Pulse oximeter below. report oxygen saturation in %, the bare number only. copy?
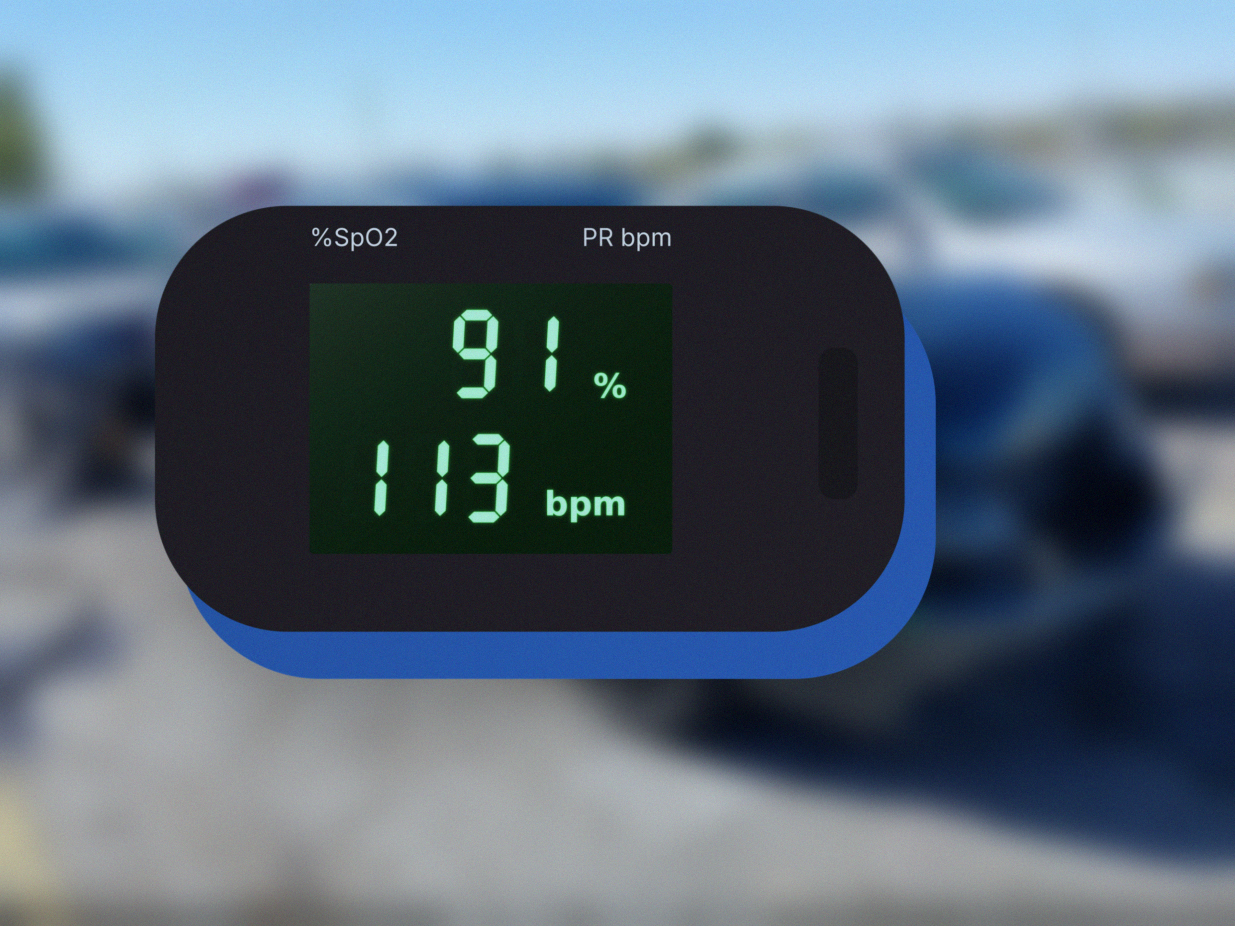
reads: 91
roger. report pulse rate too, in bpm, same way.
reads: 113
